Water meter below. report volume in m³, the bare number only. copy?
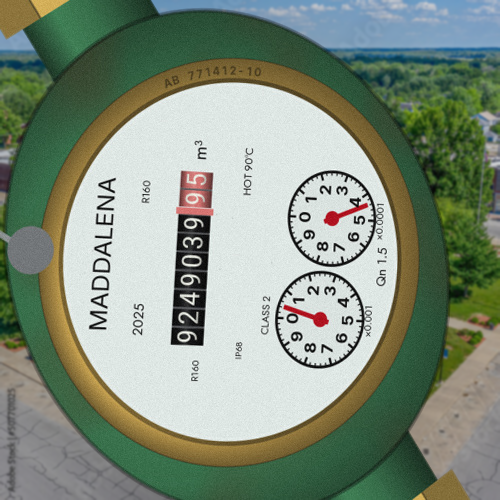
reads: 9249039.9504
